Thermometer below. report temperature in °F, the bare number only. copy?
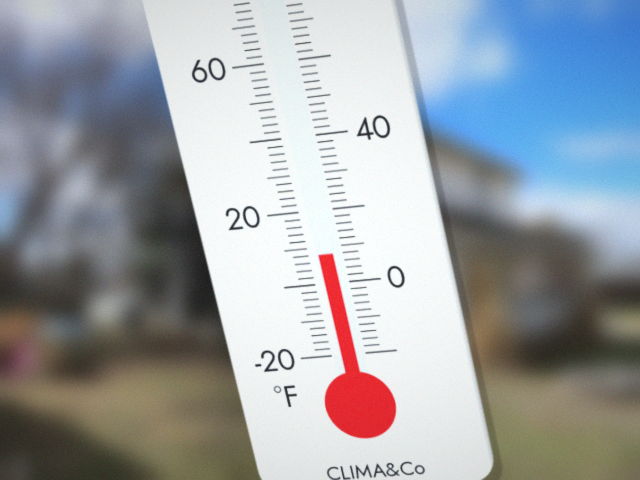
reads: 8
